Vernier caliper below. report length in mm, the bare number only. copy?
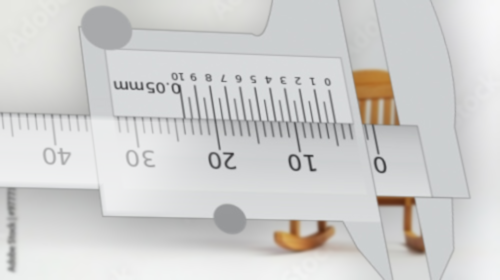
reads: 4.8
